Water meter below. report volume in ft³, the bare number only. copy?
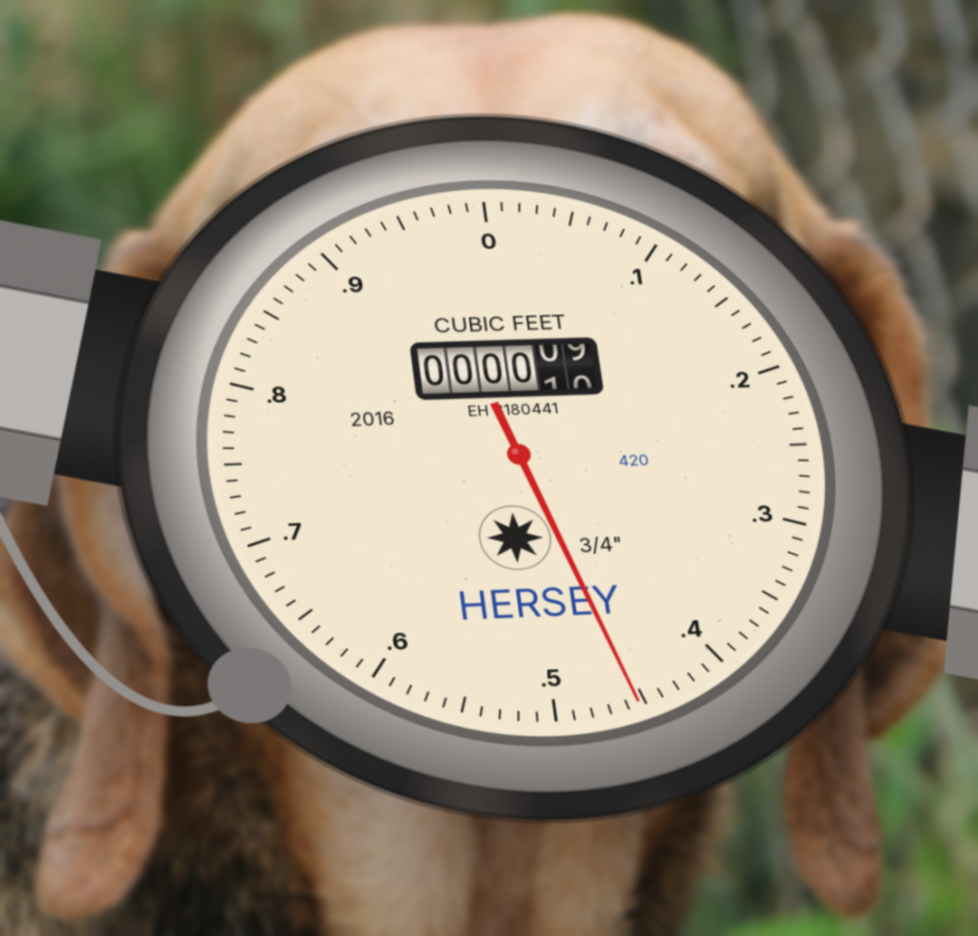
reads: 9.45
